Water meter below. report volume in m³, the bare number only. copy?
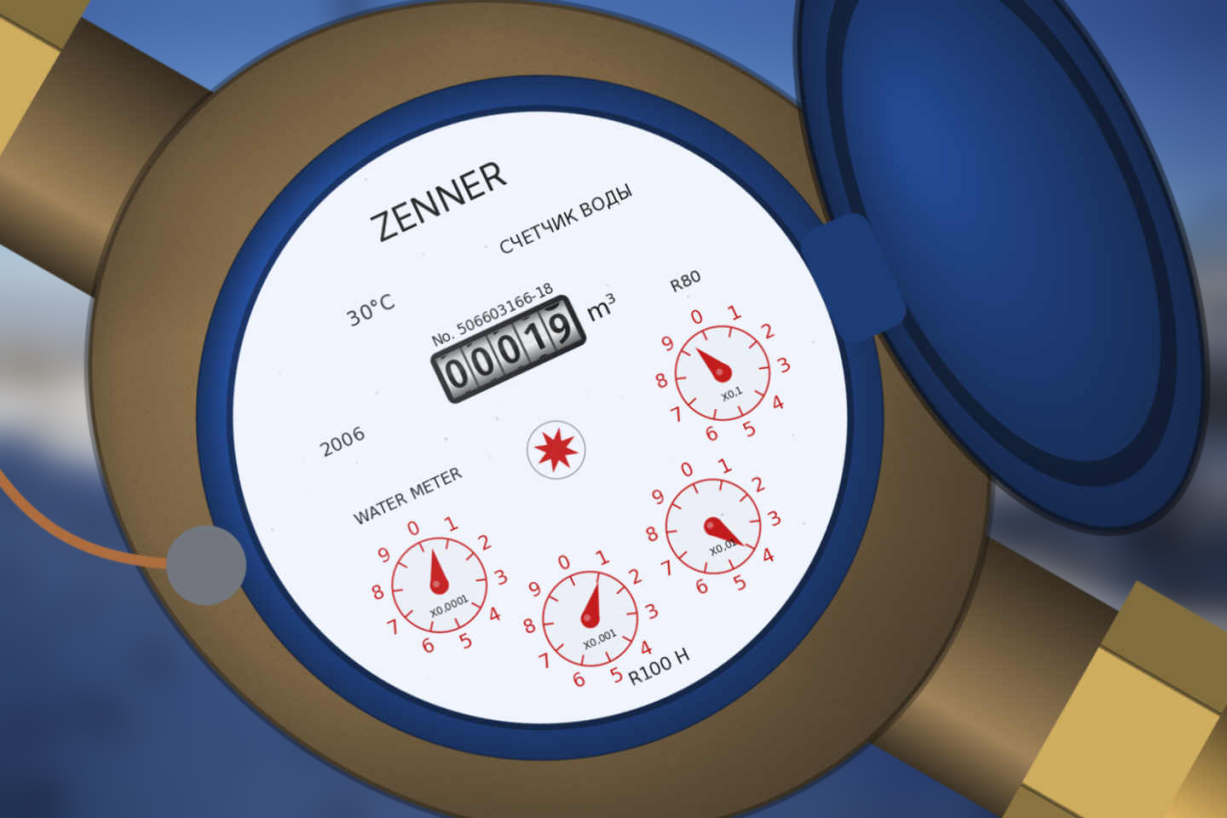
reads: 18.9410
